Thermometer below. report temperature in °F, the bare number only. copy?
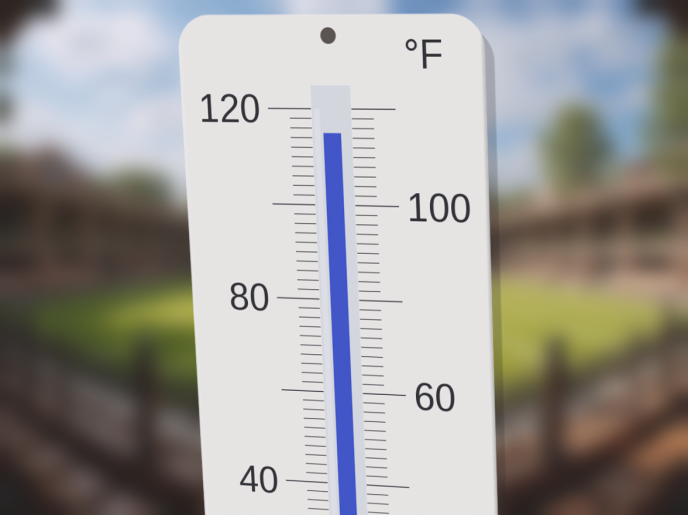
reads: 115
